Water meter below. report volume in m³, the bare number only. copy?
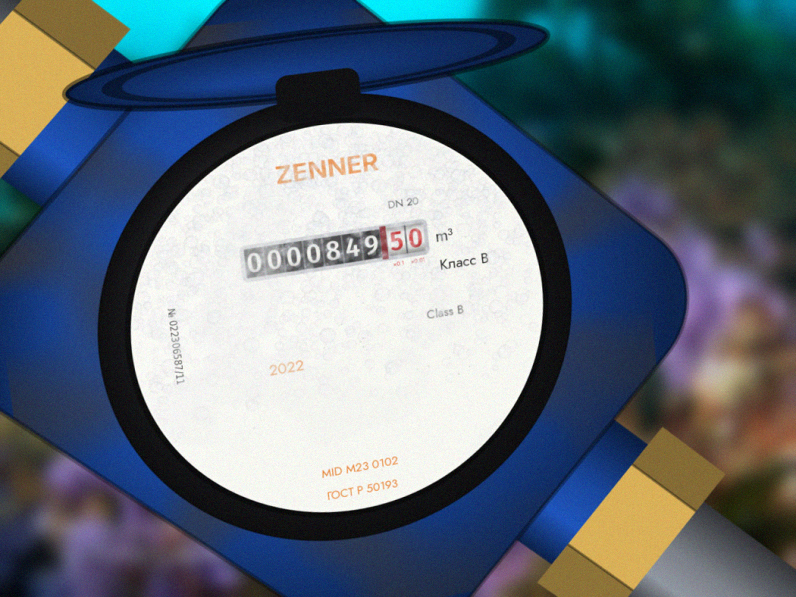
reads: 849.50
